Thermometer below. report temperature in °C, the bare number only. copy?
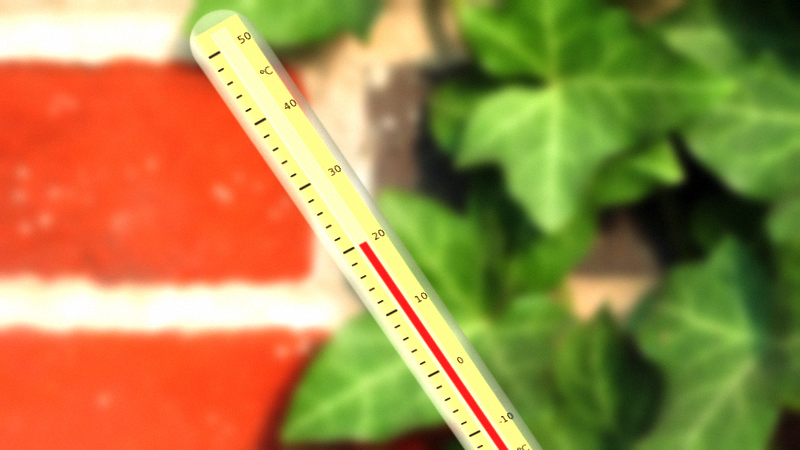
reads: 20
